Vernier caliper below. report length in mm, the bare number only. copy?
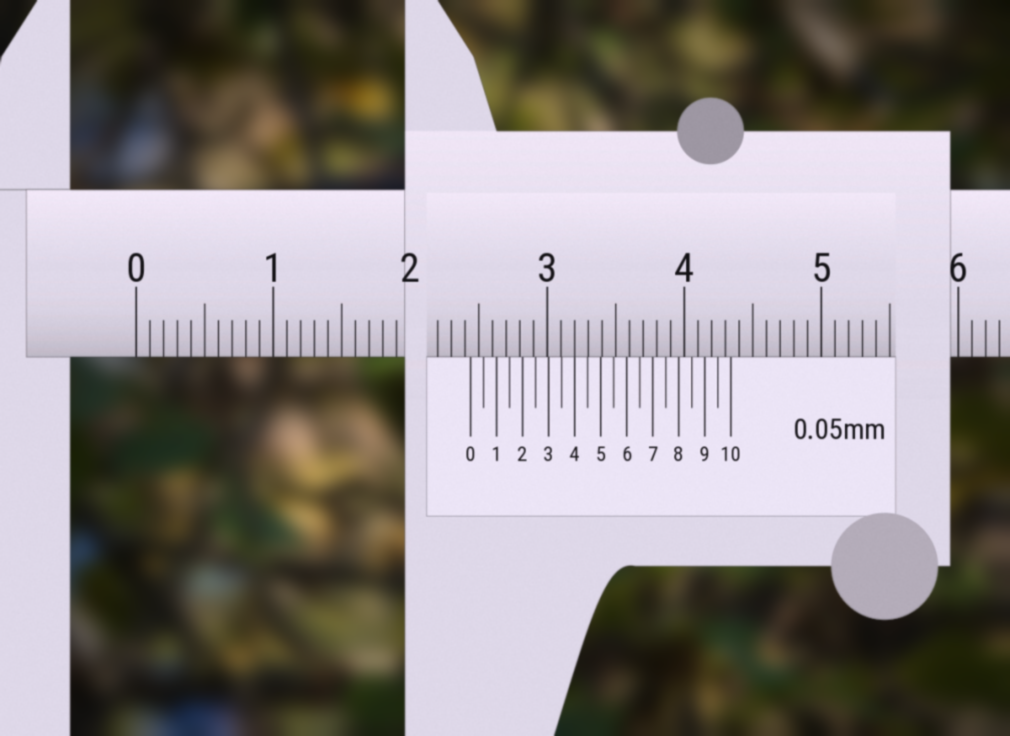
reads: 24.4
